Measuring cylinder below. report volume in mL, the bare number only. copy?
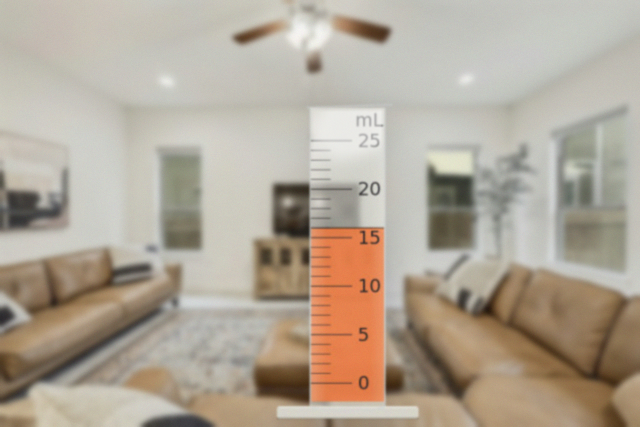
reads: 16
